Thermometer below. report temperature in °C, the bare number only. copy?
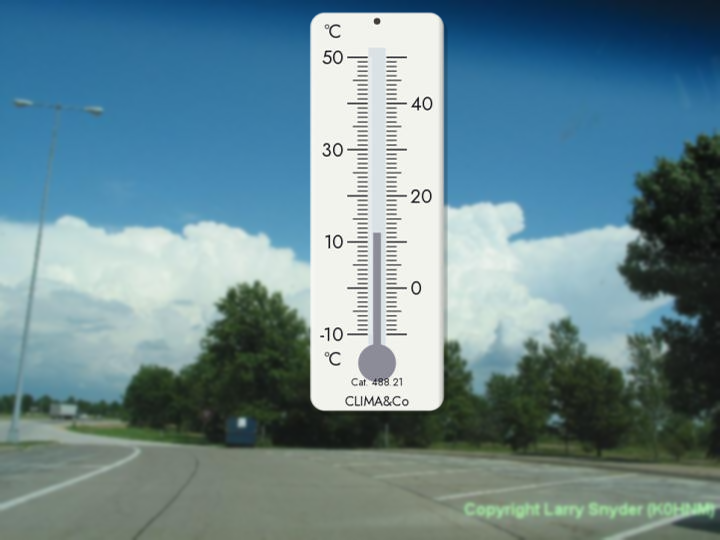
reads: 12
